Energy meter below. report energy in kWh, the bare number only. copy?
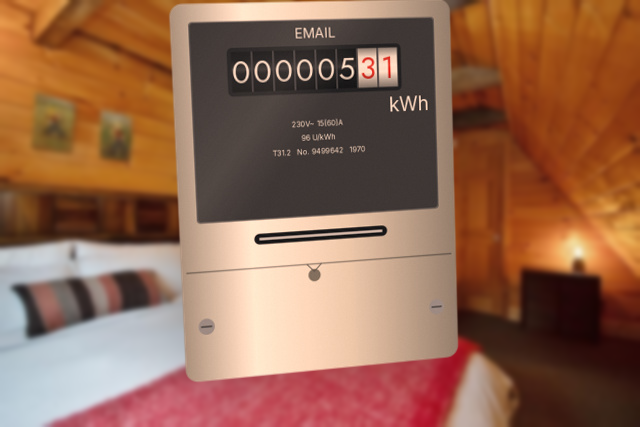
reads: 5.31
